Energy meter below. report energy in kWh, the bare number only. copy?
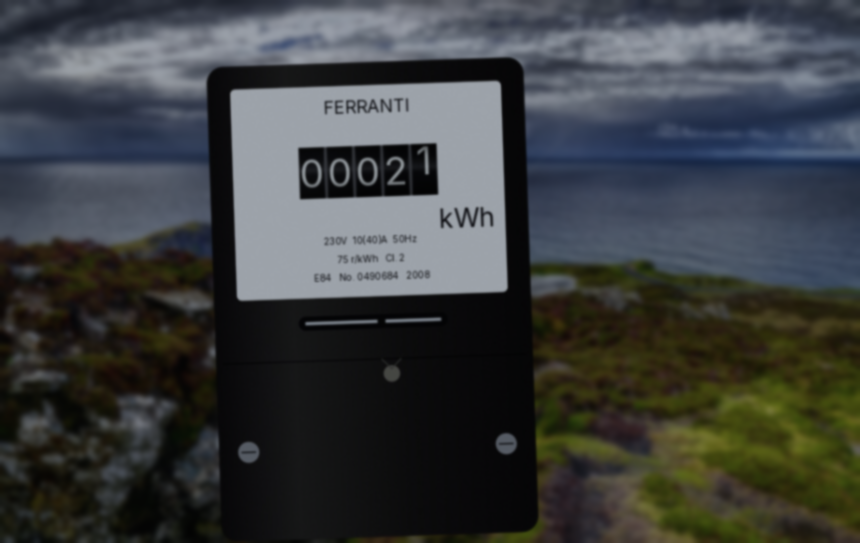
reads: 21
